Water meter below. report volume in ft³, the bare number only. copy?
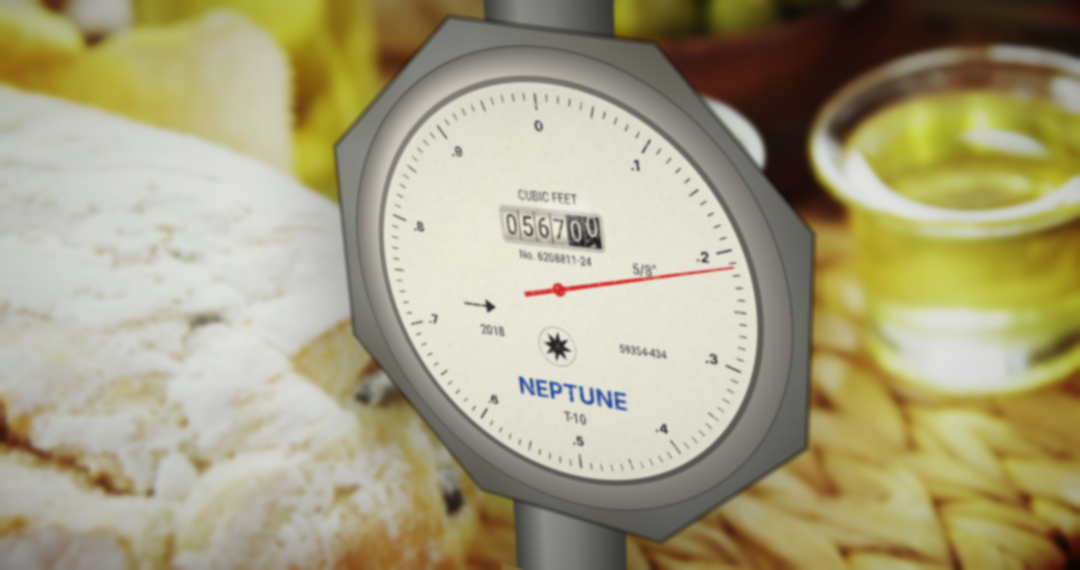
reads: 56700.21
